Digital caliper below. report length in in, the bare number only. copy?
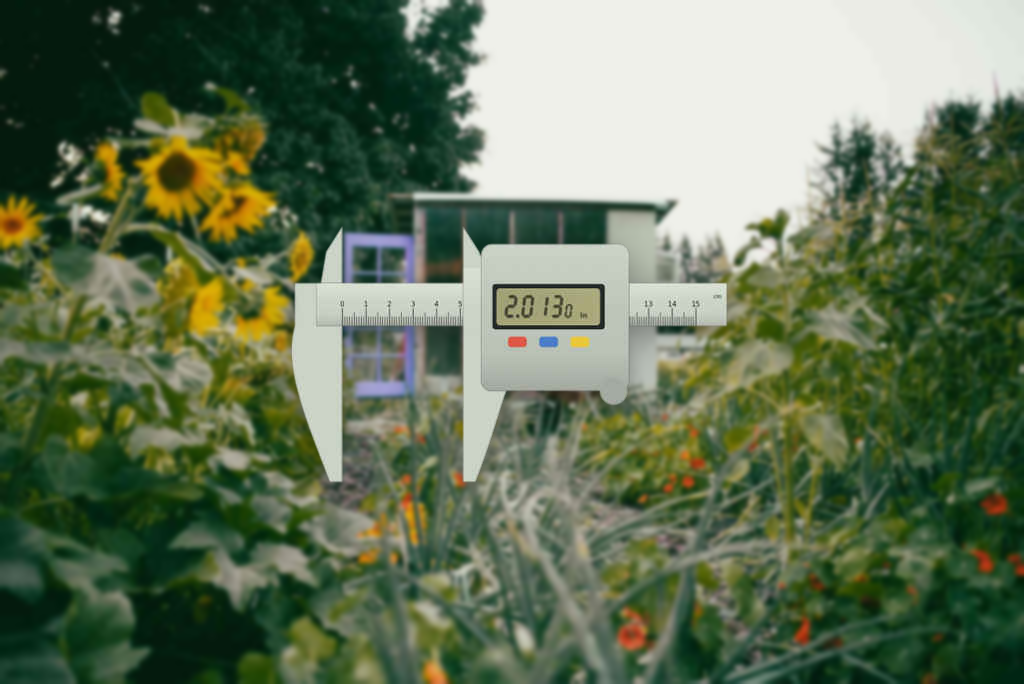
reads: 2.0130
